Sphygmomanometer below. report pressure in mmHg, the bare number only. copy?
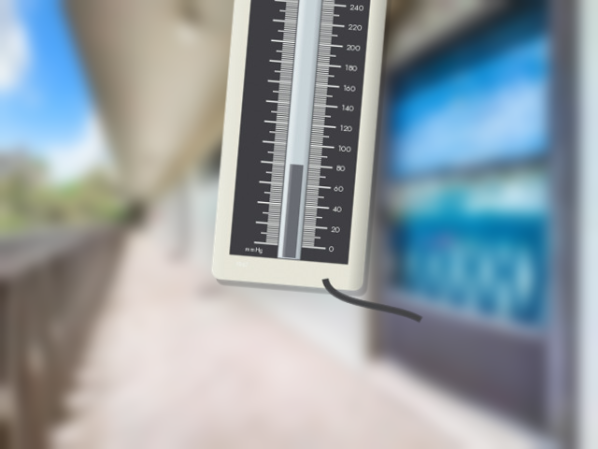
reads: 80
